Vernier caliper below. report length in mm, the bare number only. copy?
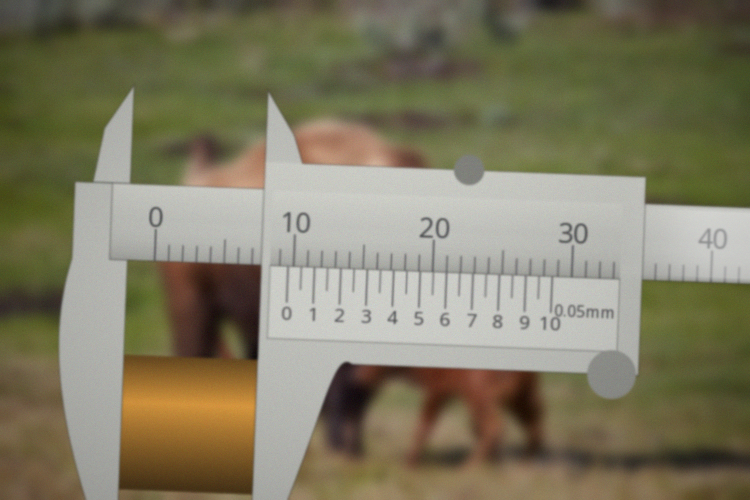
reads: 9.6
